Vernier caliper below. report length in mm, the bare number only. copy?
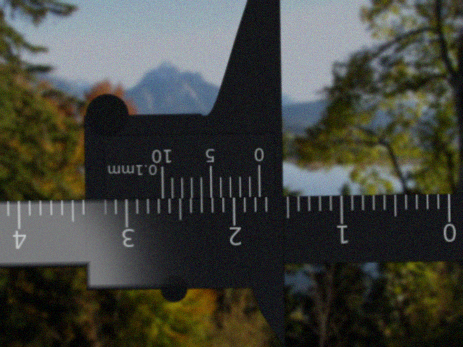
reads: 17.6
